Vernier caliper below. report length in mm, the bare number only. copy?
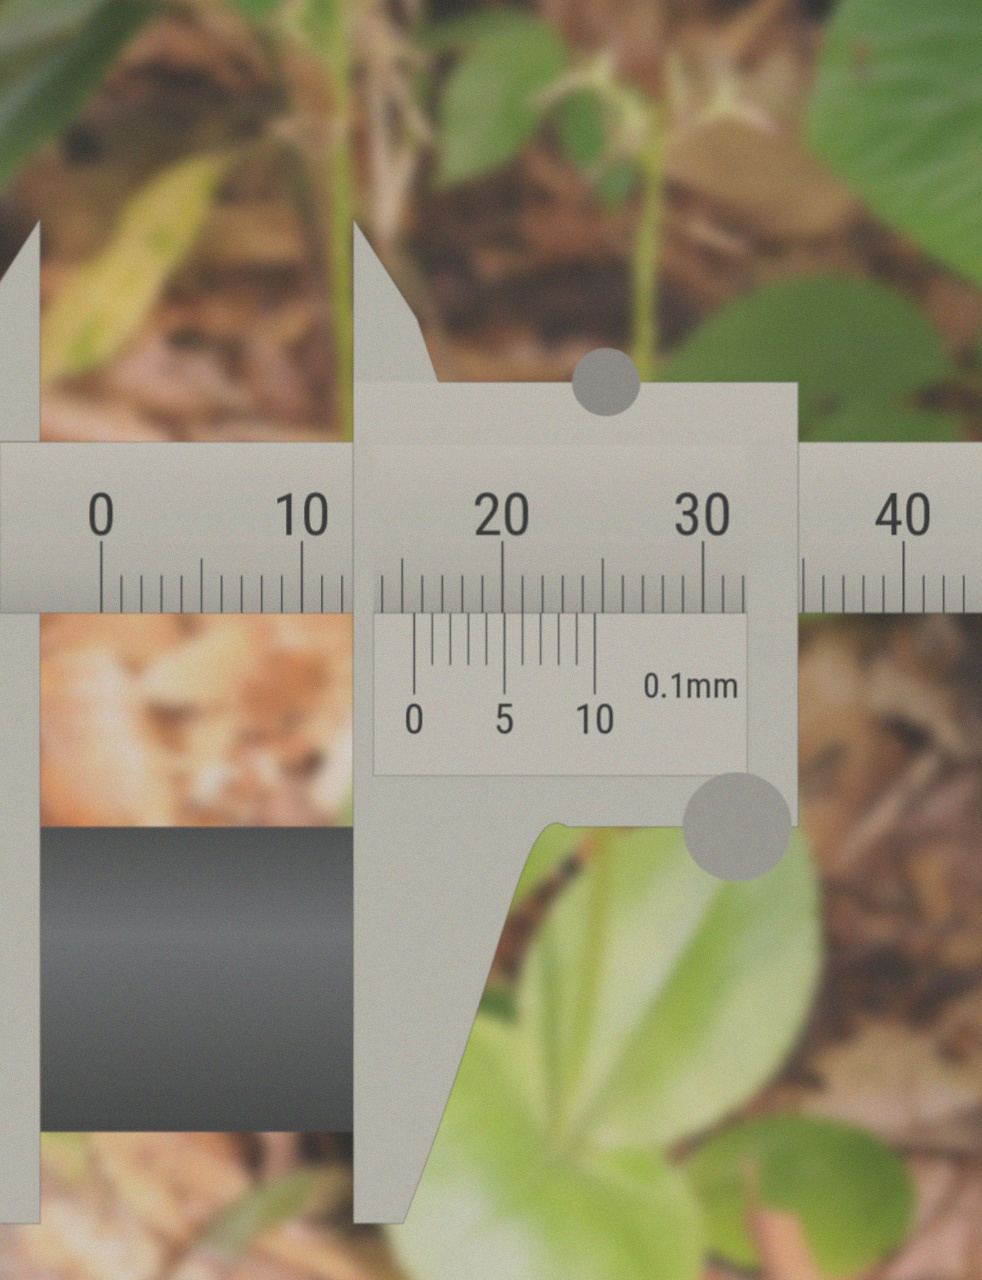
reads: 15.6
